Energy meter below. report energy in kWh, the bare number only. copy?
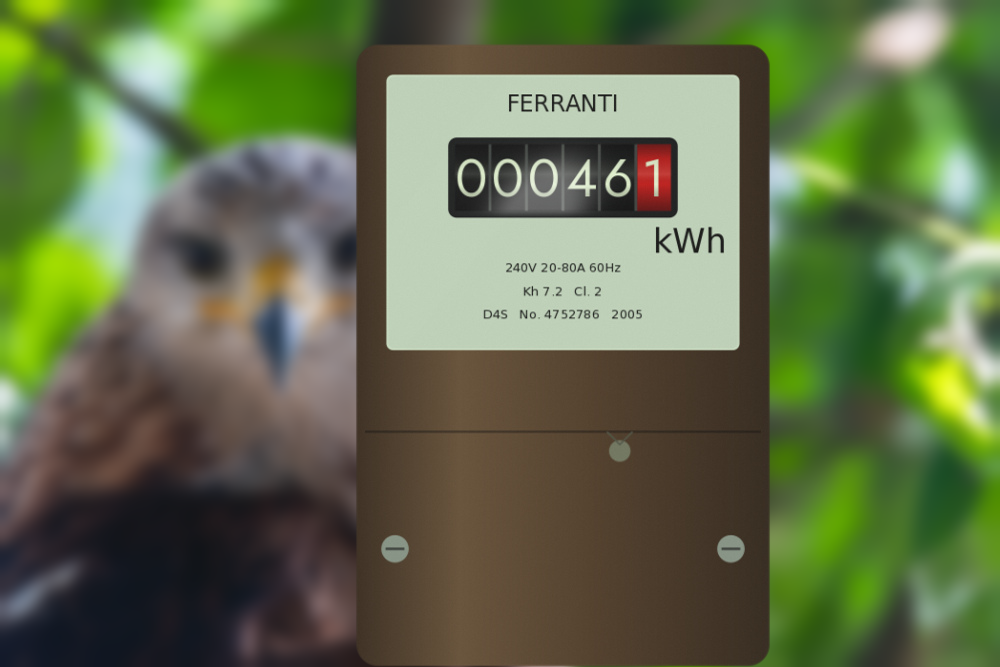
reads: 46.1
